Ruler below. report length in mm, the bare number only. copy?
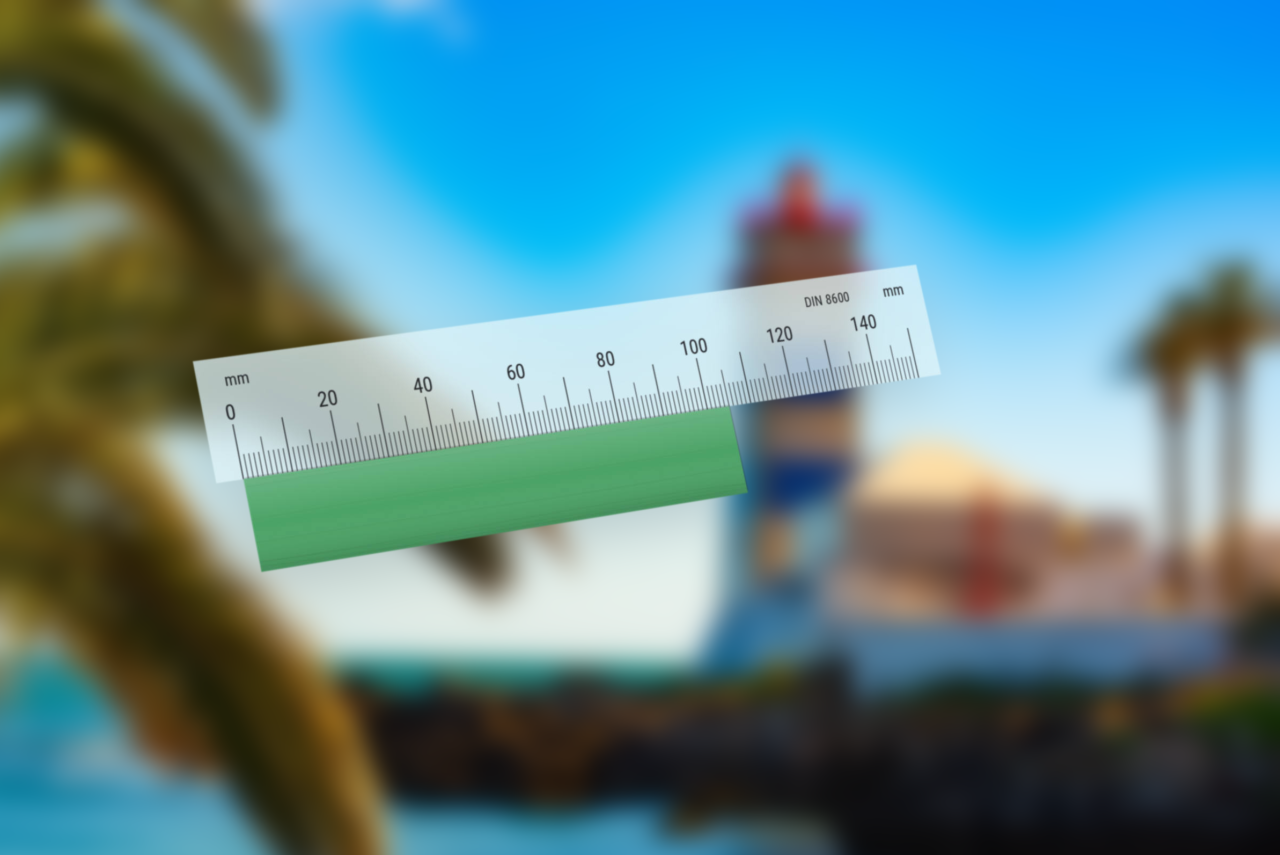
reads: 105
